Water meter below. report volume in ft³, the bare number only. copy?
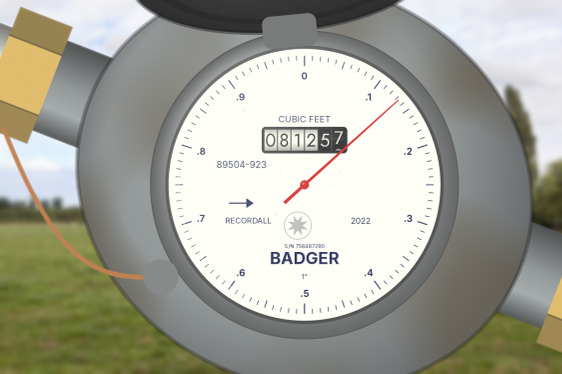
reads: 81257.13
